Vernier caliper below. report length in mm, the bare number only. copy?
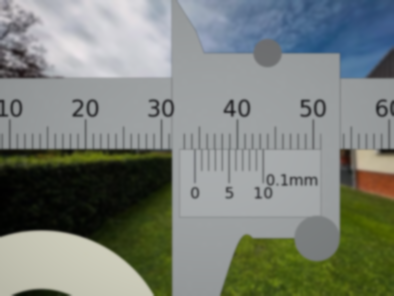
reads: 34.4
